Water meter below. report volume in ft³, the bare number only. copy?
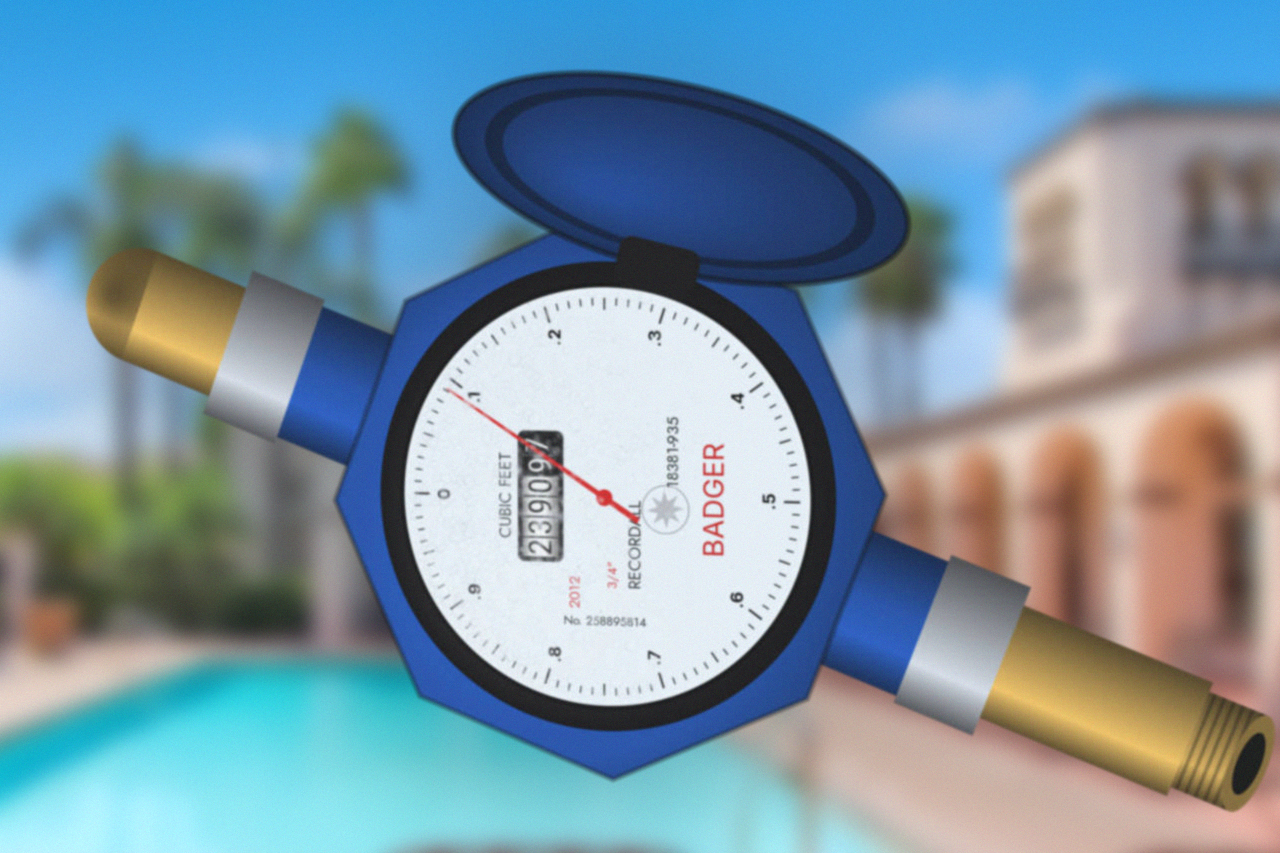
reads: 239097.09
